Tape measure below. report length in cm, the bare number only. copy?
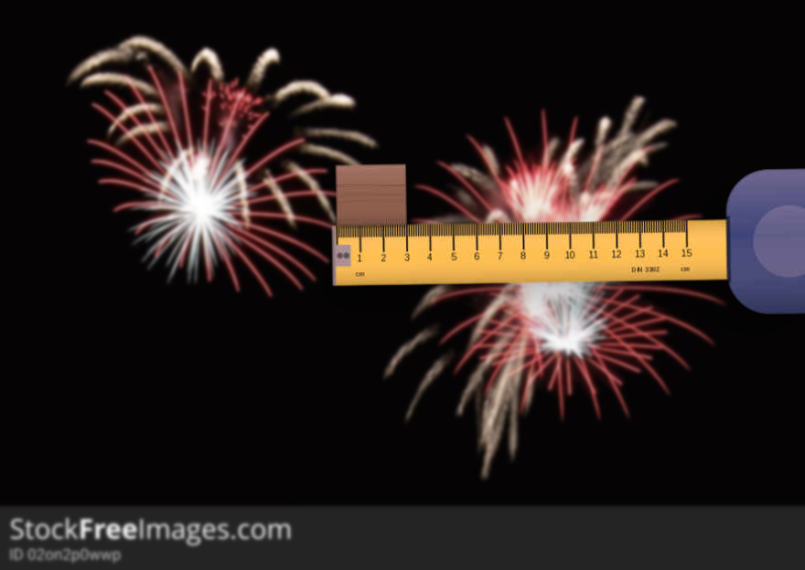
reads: 3
